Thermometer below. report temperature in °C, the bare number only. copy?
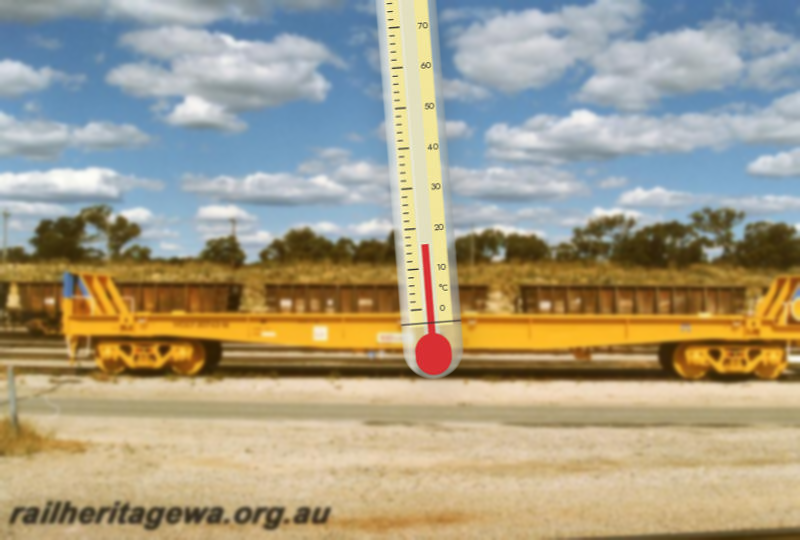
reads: 16
